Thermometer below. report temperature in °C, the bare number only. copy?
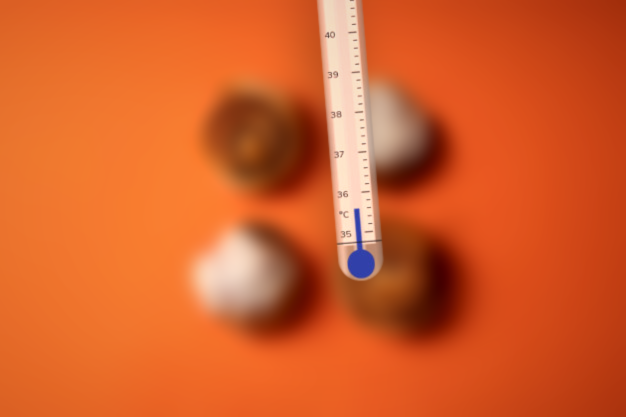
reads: 35.6
